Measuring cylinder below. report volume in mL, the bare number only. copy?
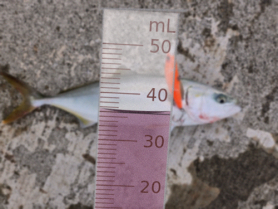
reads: 36
